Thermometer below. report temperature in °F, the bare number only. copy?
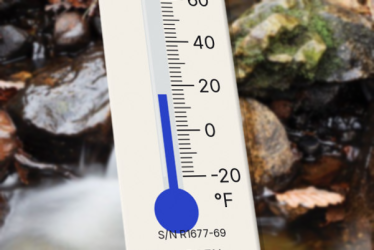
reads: 16
